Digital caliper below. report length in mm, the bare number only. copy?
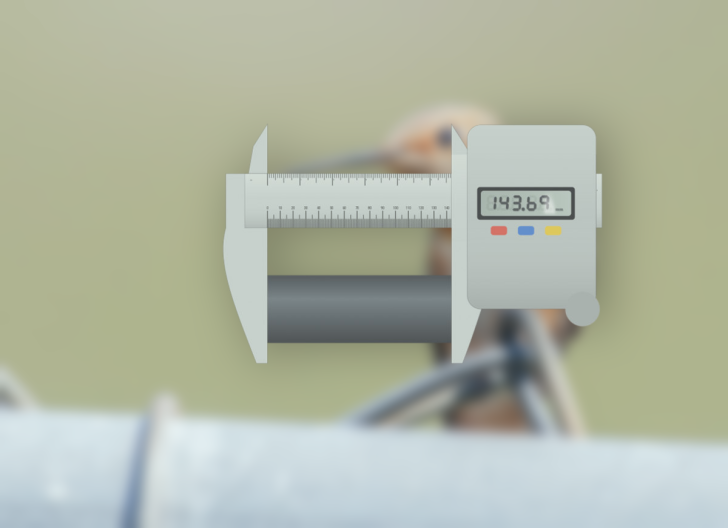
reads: 143.69
